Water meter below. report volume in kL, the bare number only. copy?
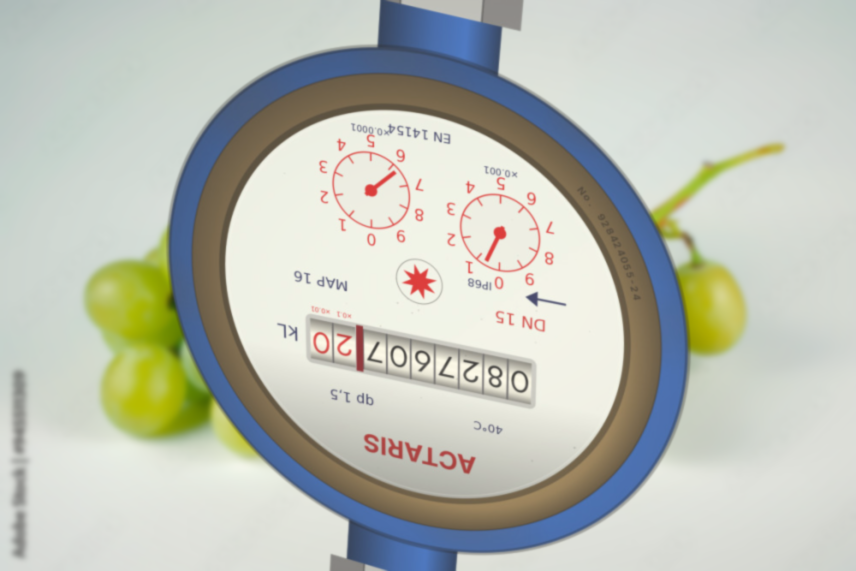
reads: 827607.2006
